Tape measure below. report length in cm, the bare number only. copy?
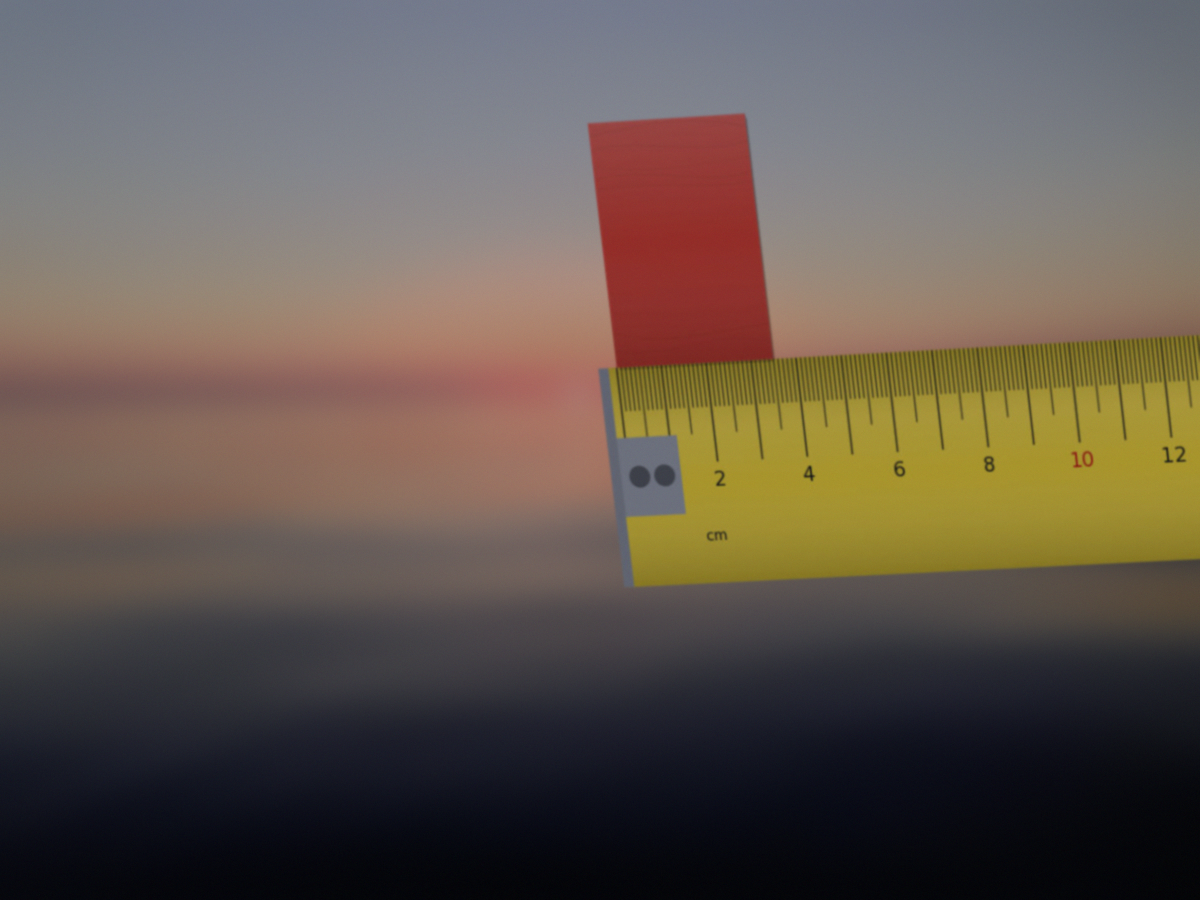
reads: 3.5
